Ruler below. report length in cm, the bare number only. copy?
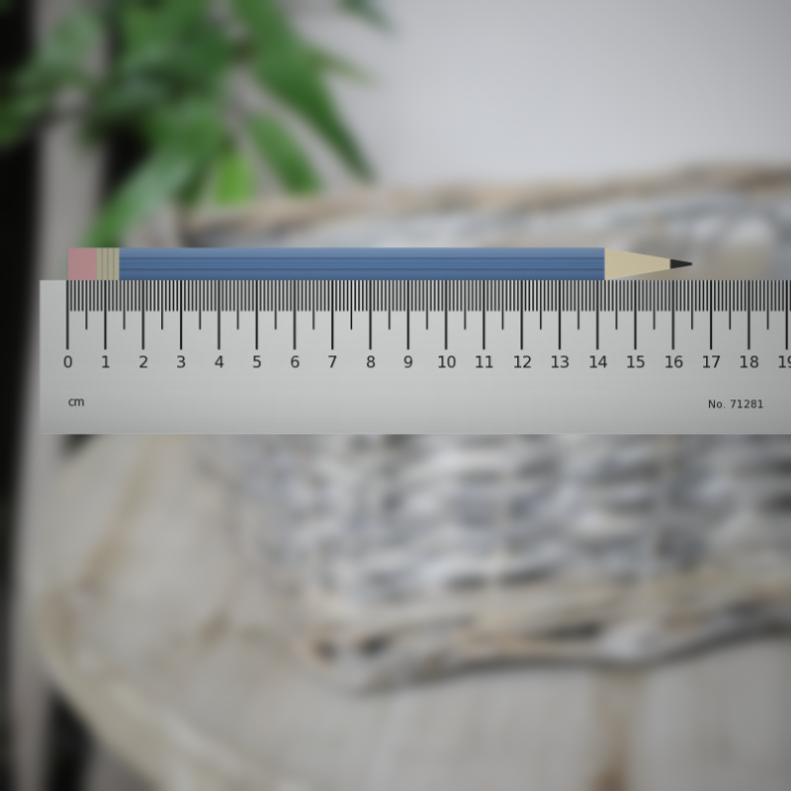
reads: 16.5
